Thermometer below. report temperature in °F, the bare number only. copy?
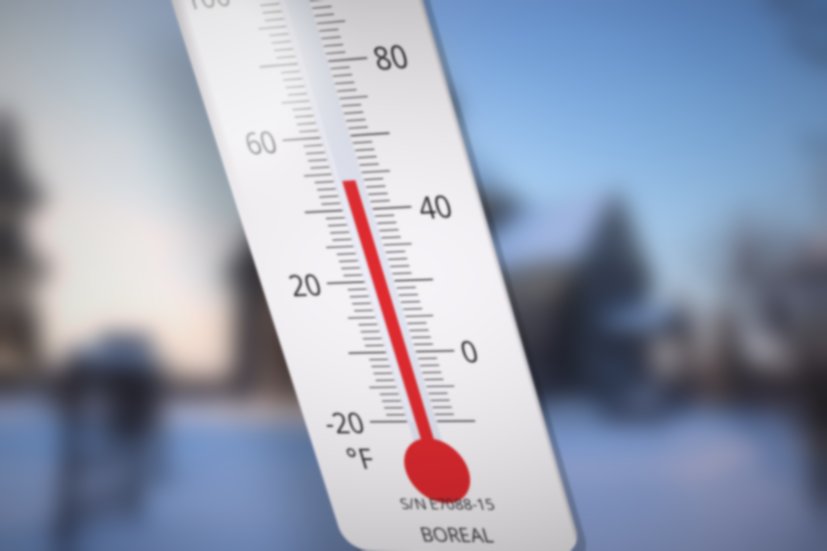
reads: 48
